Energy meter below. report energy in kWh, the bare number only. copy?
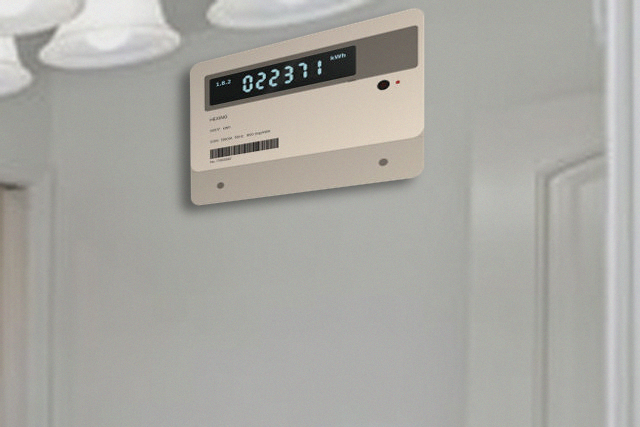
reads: 22371
